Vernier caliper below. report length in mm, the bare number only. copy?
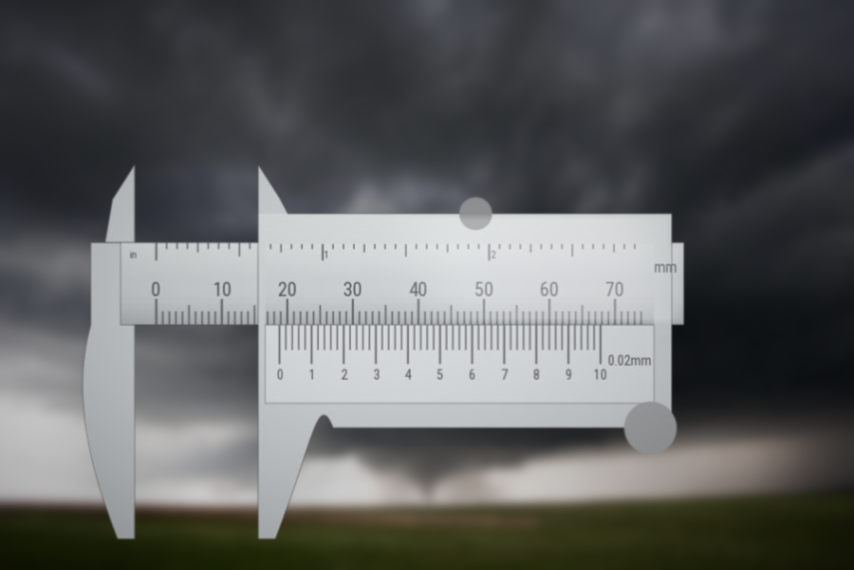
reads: 18.8
